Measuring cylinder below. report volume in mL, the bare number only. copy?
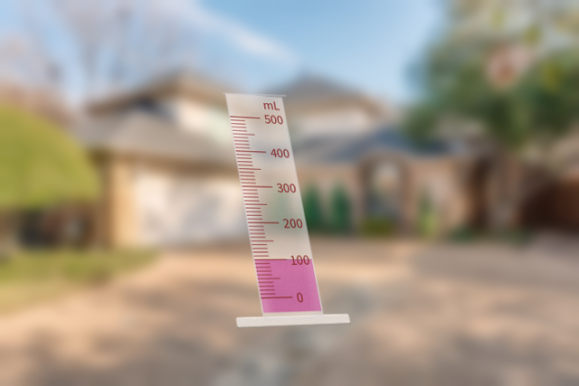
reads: 100
